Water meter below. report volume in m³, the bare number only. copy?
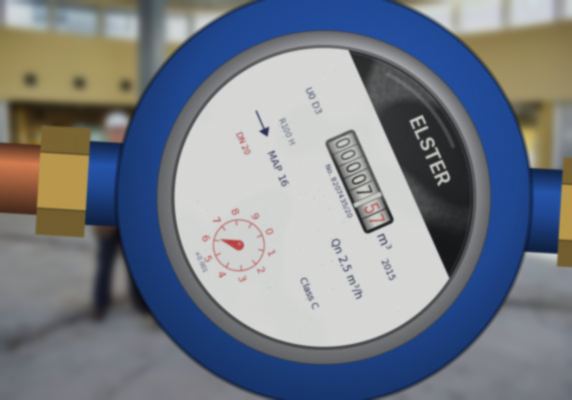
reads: 7.576
